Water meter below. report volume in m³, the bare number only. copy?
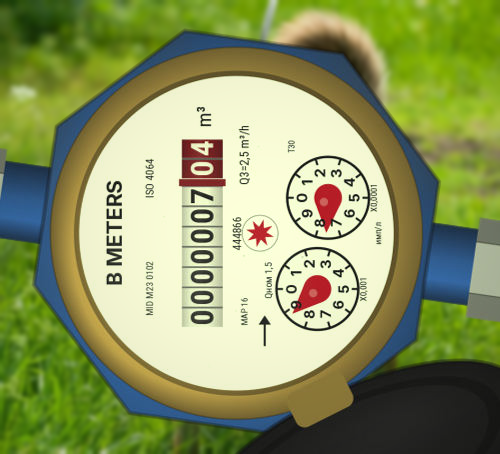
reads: 7.0487
